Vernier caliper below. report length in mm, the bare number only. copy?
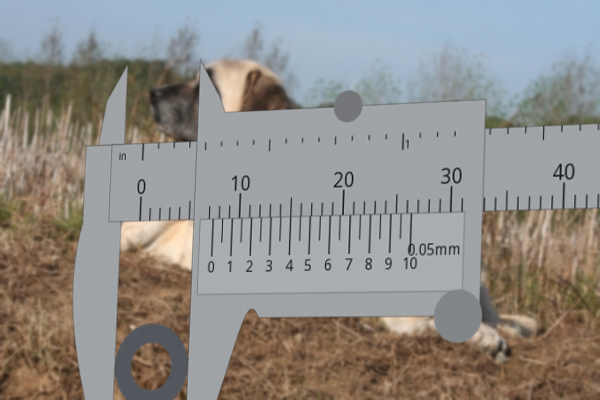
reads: 7.4
